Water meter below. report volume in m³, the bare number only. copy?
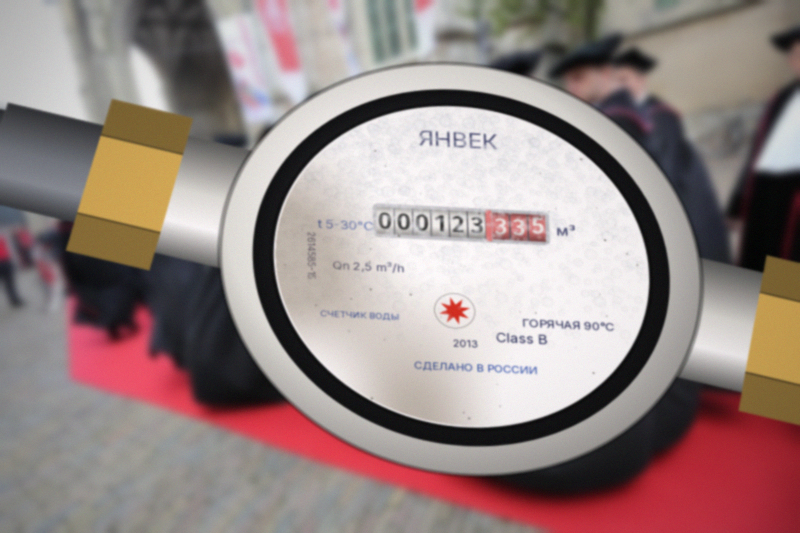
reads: 123.335
